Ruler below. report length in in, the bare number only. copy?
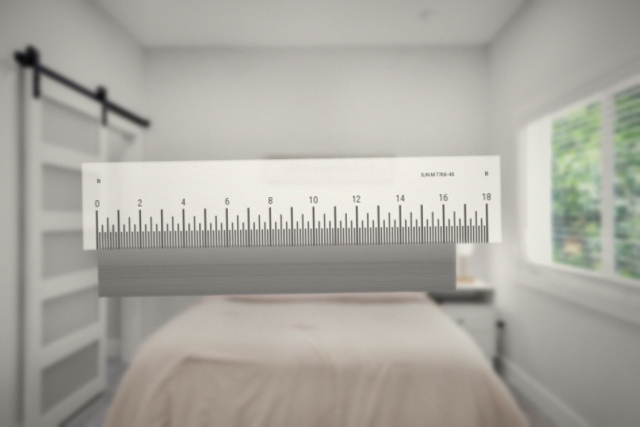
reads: 16.5
